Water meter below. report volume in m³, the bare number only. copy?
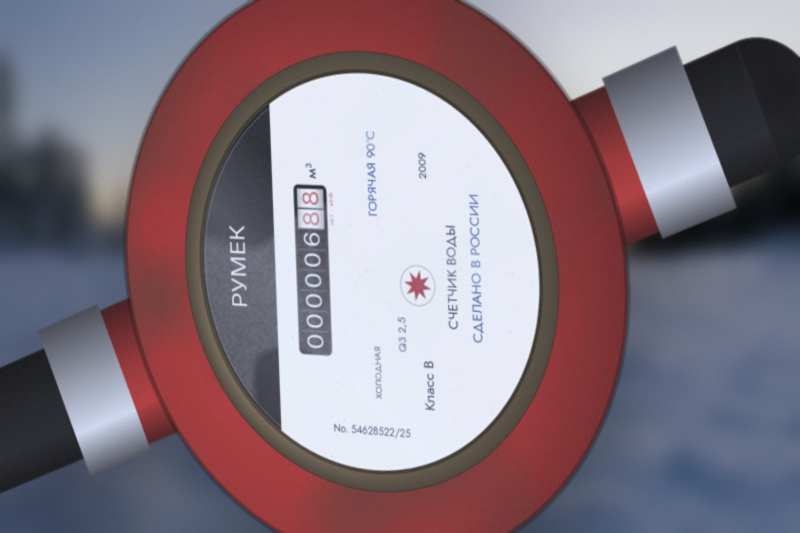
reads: 6.88
